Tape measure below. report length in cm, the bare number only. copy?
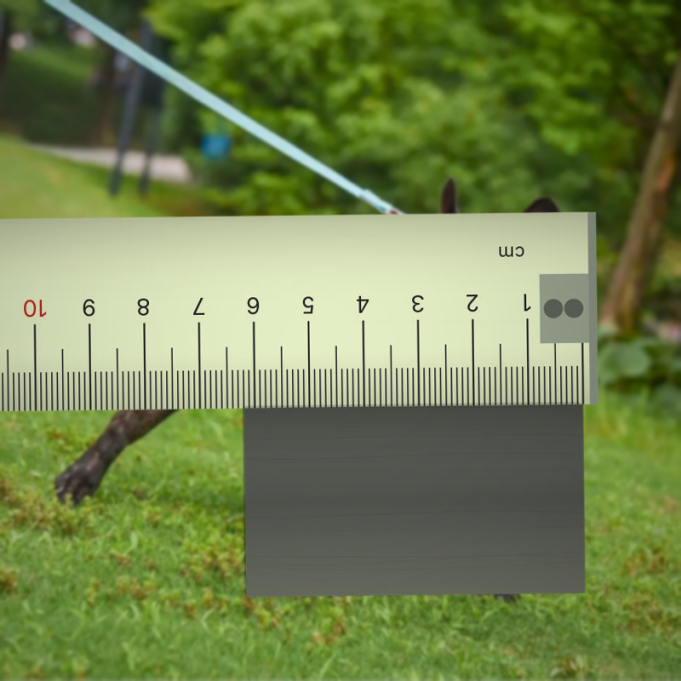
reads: 6.2
